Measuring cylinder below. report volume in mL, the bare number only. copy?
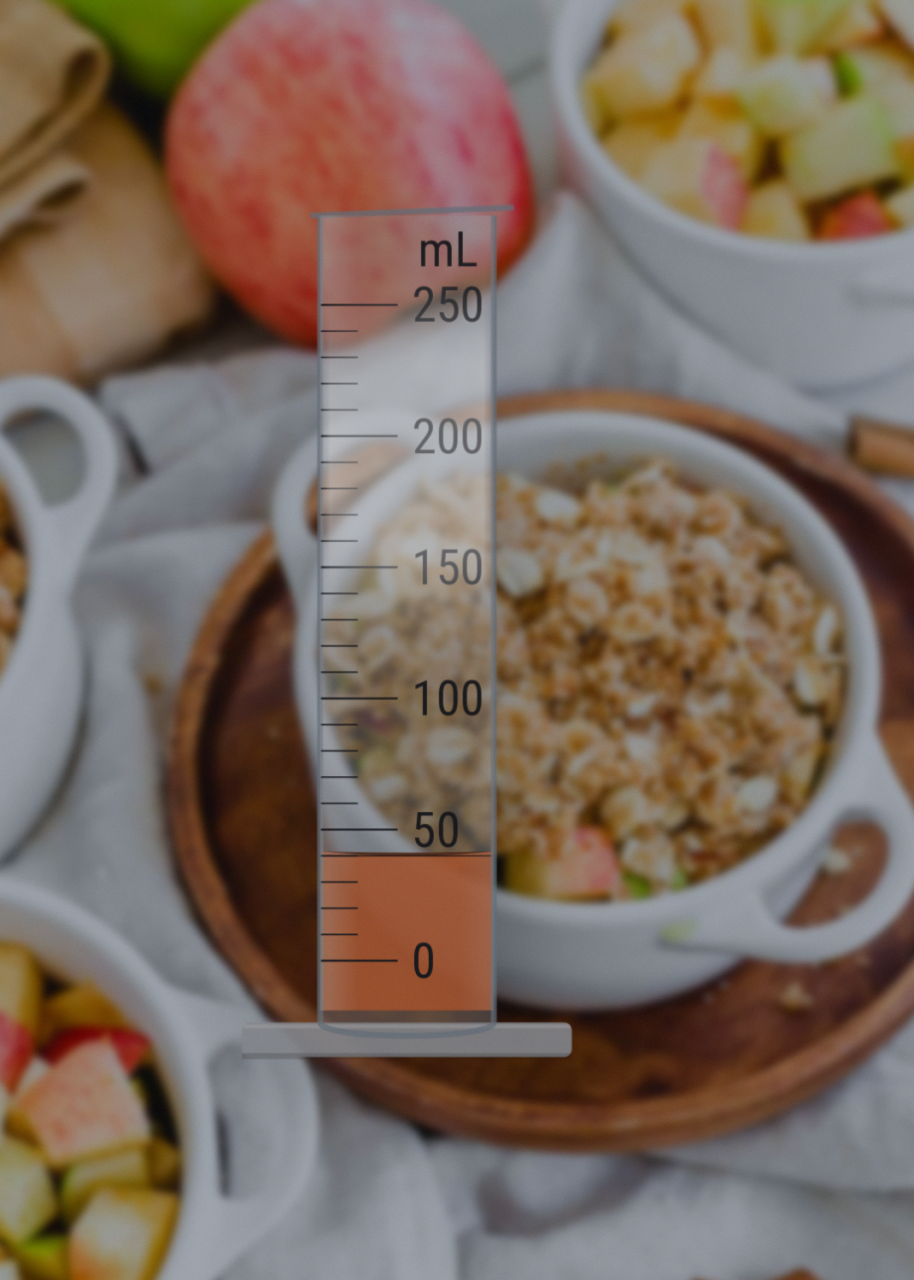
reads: 40
